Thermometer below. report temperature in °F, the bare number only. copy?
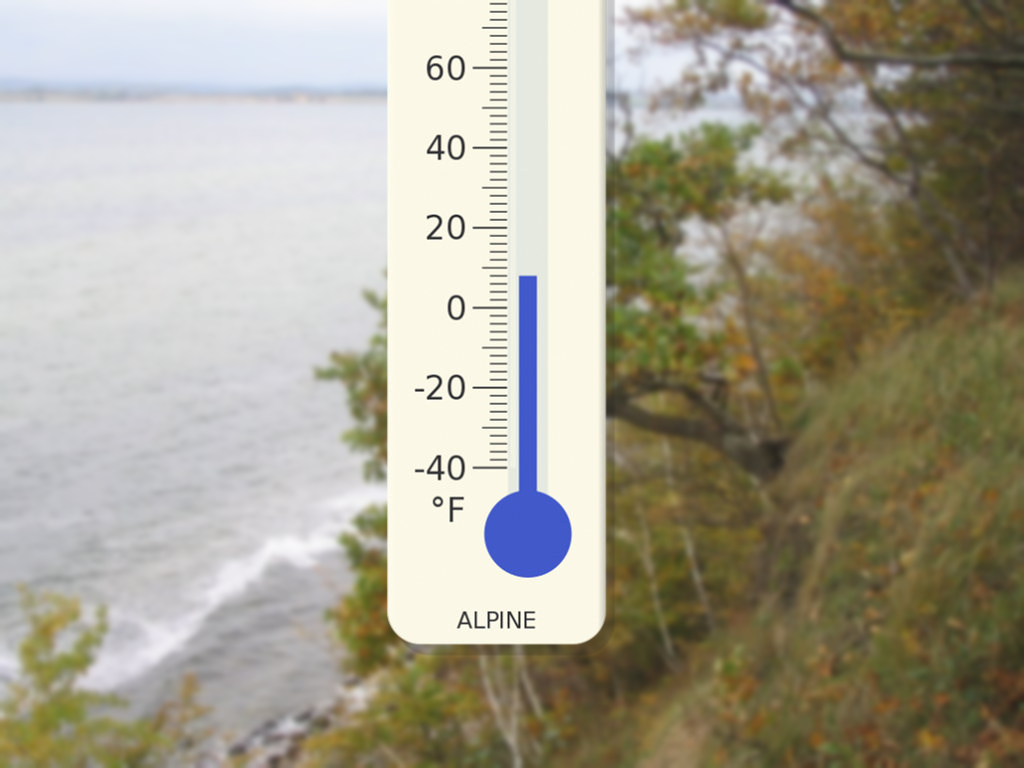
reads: 8
